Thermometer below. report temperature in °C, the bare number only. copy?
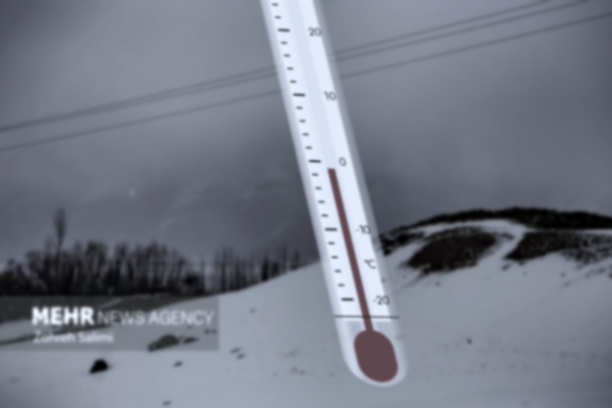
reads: -1
